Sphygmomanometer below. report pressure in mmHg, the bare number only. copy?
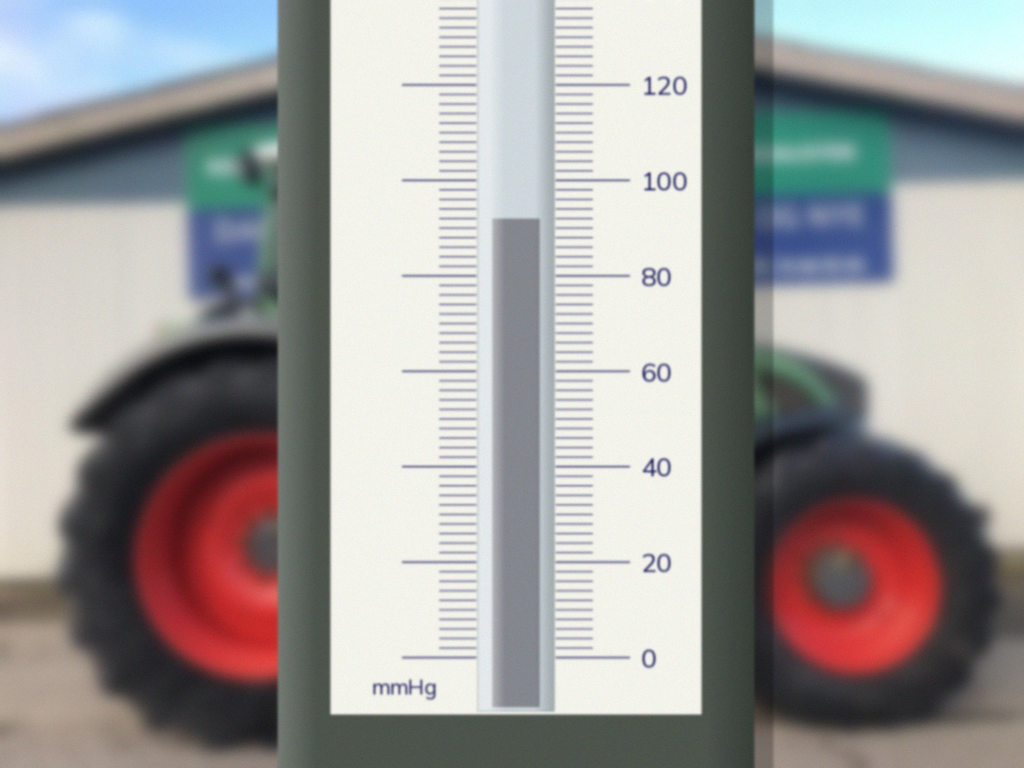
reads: 92
